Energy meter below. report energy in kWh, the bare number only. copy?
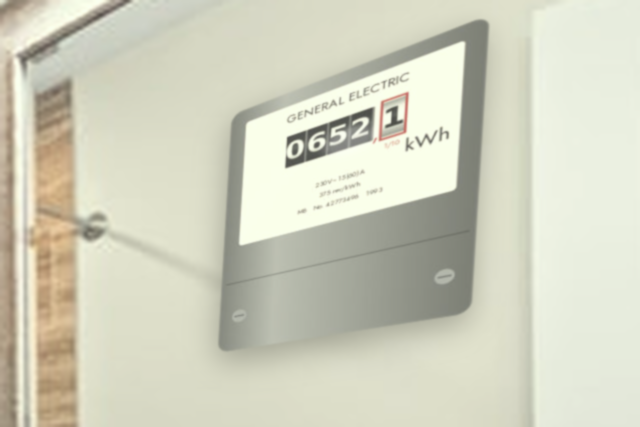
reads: 652.1
